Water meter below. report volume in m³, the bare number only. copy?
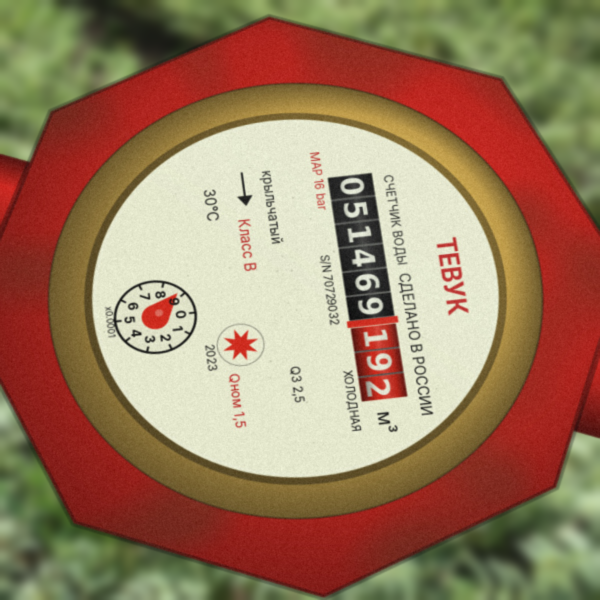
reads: 51469.1918
